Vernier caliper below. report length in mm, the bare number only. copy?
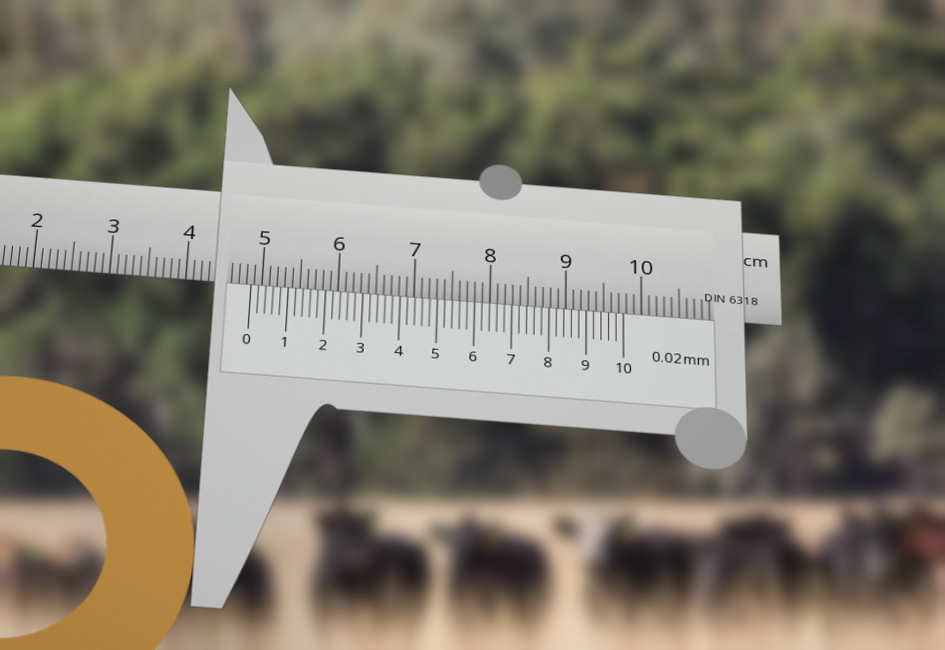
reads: 48.6
